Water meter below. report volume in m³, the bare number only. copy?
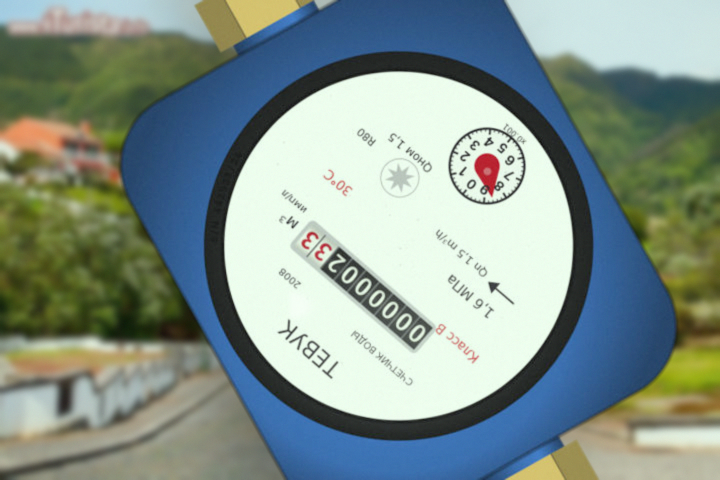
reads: 2.338
